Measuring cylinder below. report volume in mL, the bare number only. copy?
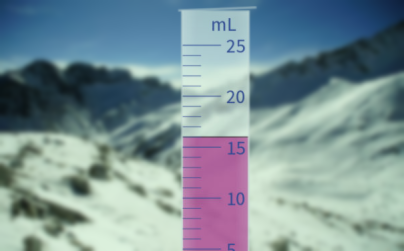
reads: 16
